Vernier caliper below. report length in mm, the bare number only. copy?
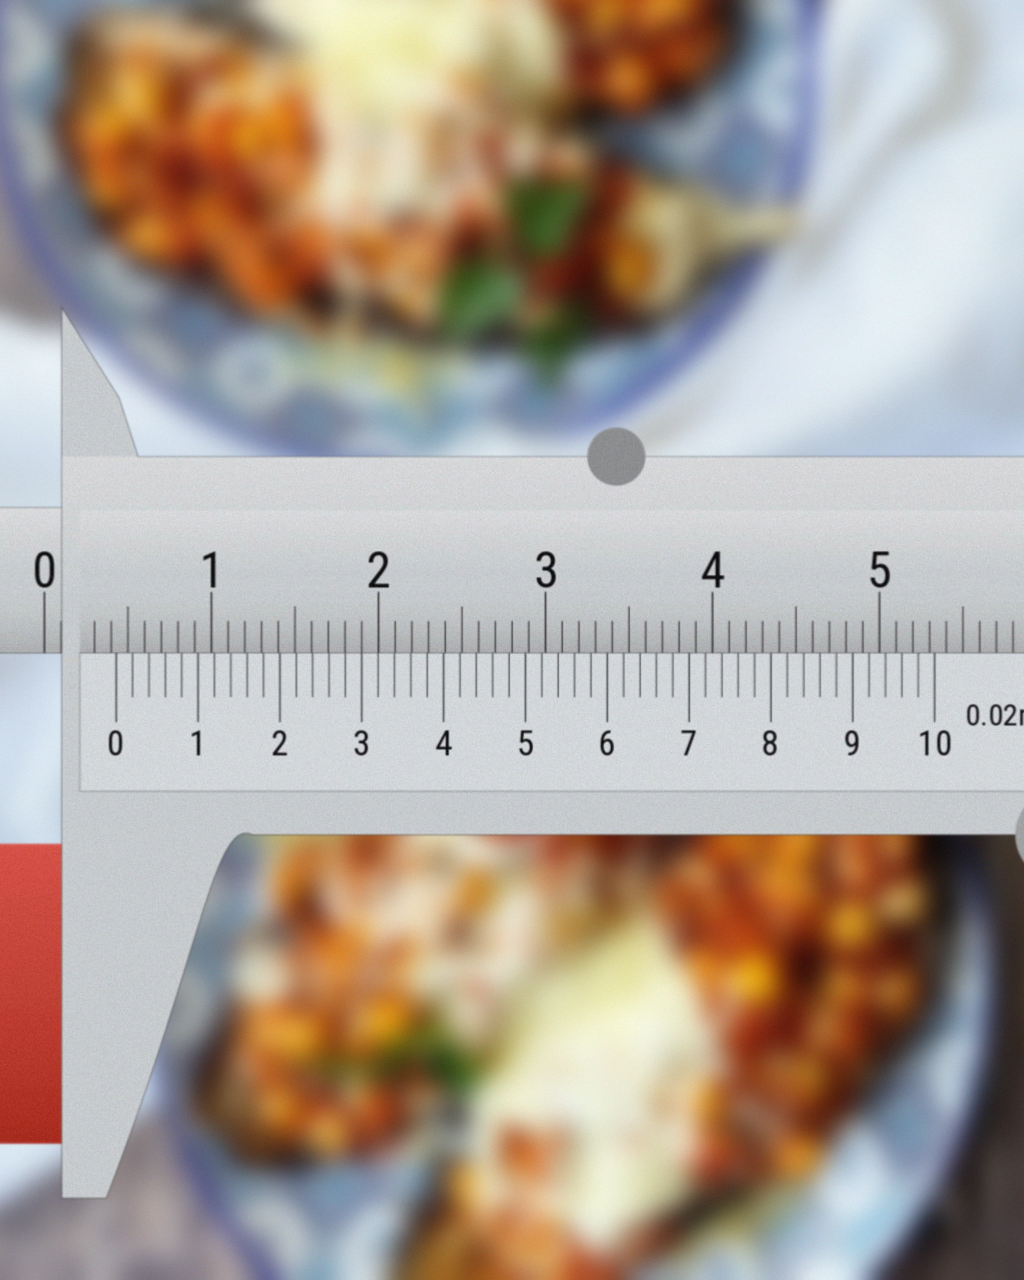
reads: 4.3
